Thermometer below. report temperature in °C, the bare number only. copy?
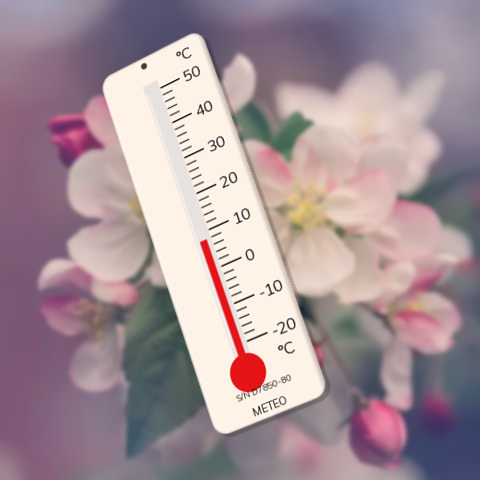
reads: 8
